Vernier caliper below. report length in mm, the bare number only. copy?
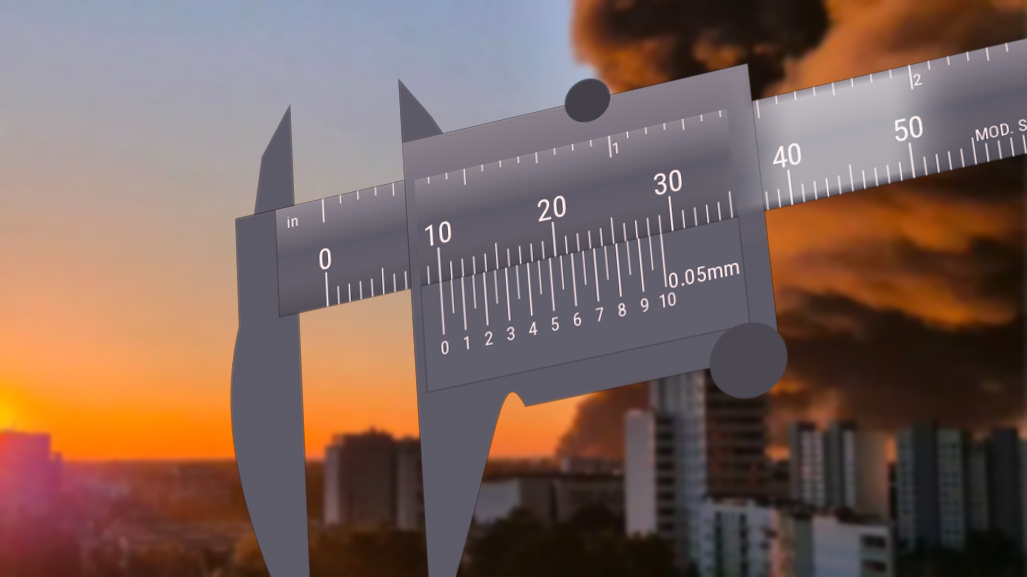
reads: 10.0
